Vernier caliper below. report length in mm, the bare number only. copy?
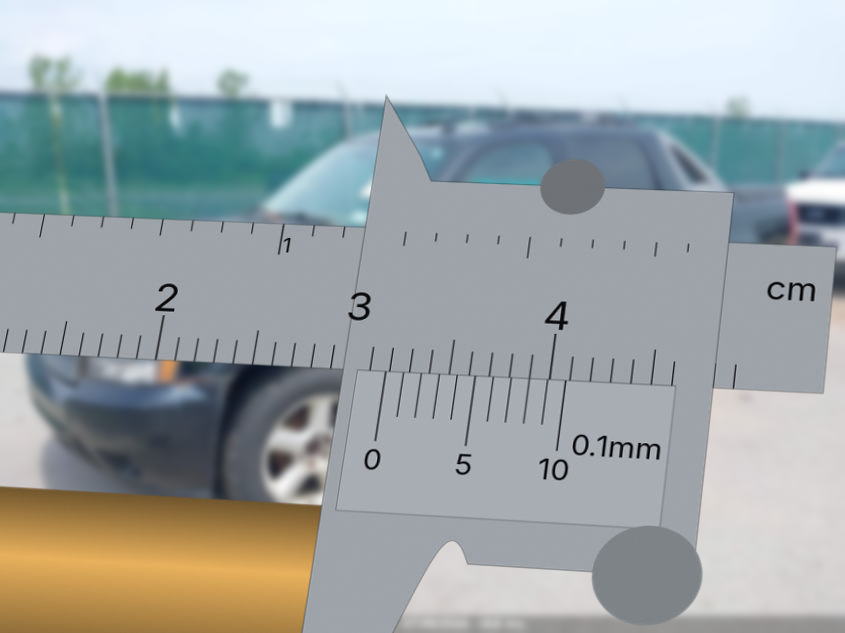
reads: 31.8
